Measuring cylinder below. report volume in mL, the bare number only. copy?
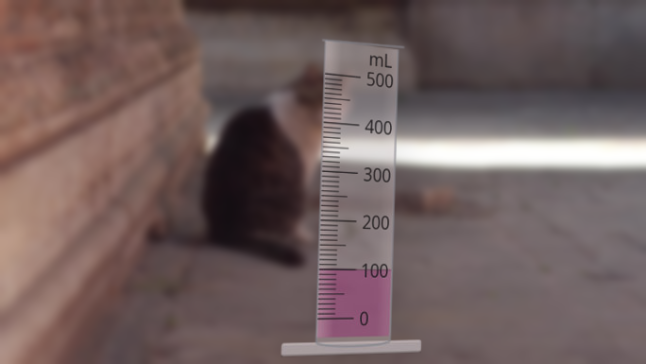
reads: 100
